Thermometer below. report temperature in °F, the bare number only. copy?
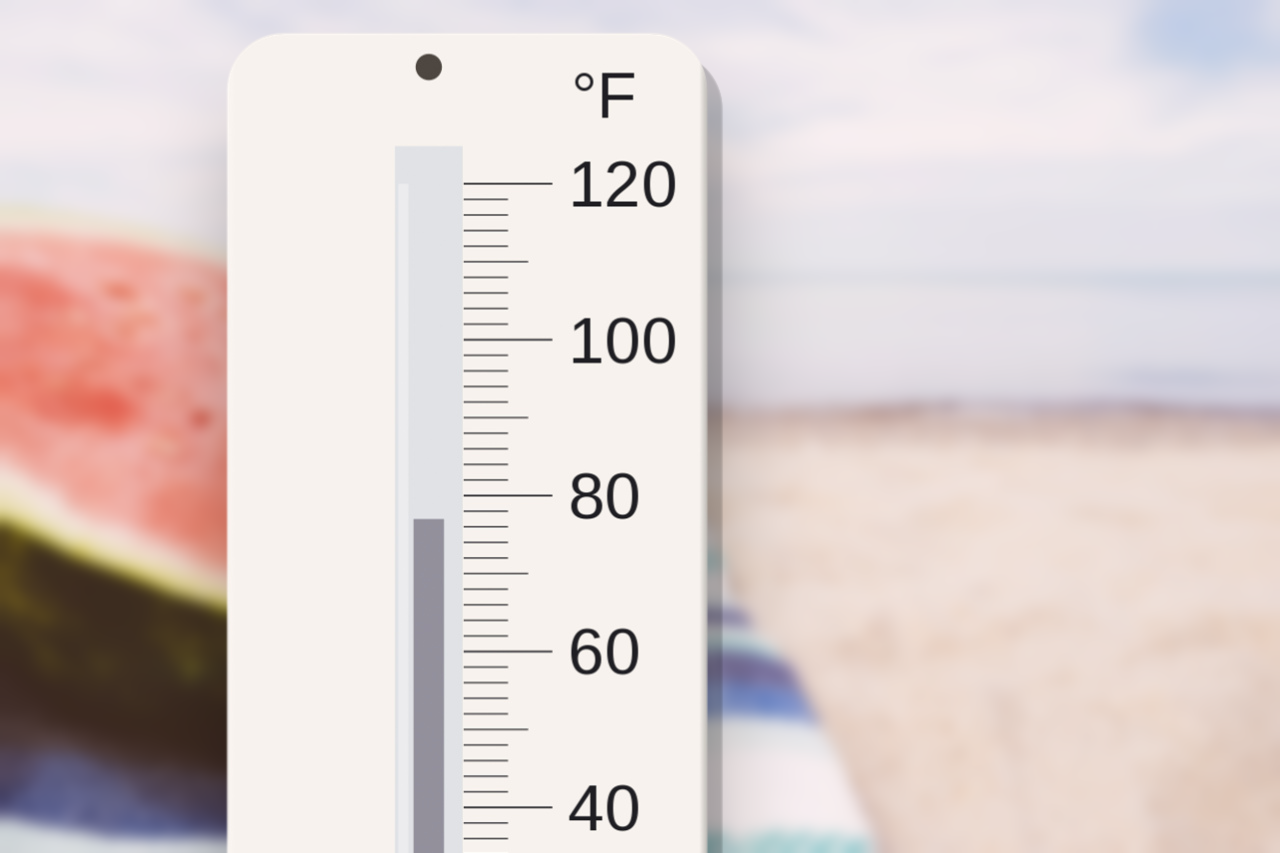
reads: 77
